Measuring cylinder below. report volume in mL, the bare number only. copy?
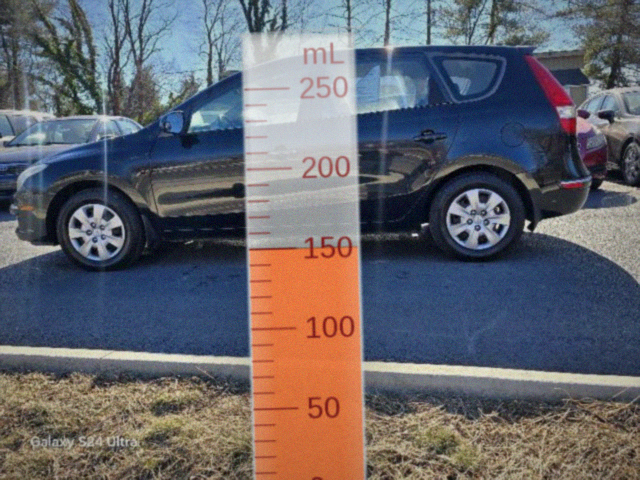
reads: 150
